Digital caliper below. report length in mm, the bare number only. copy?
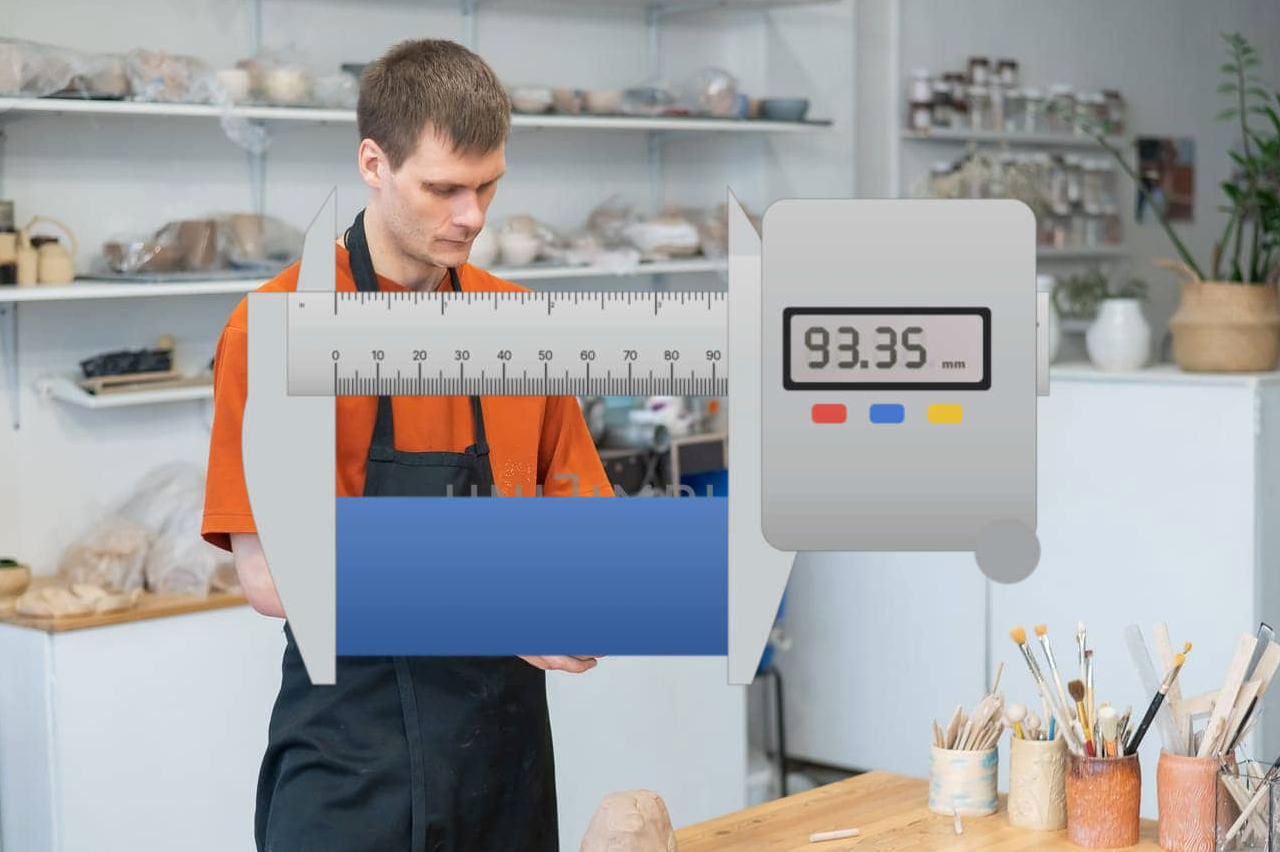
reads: 93.35
